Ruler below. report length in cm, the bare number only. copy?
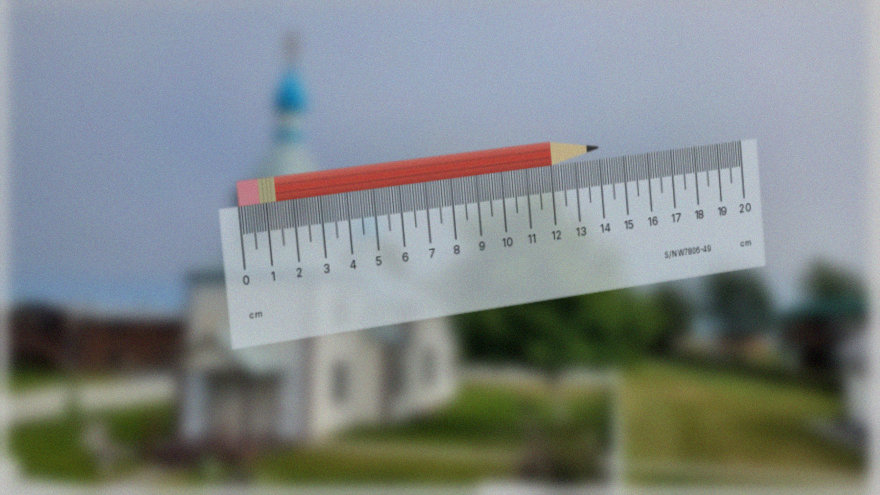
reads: 14
